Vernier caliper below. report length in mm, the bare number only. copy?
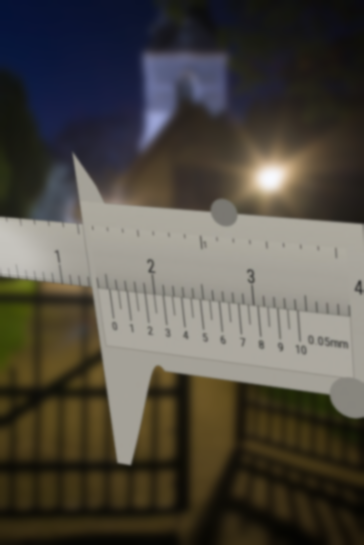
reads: 15.2
